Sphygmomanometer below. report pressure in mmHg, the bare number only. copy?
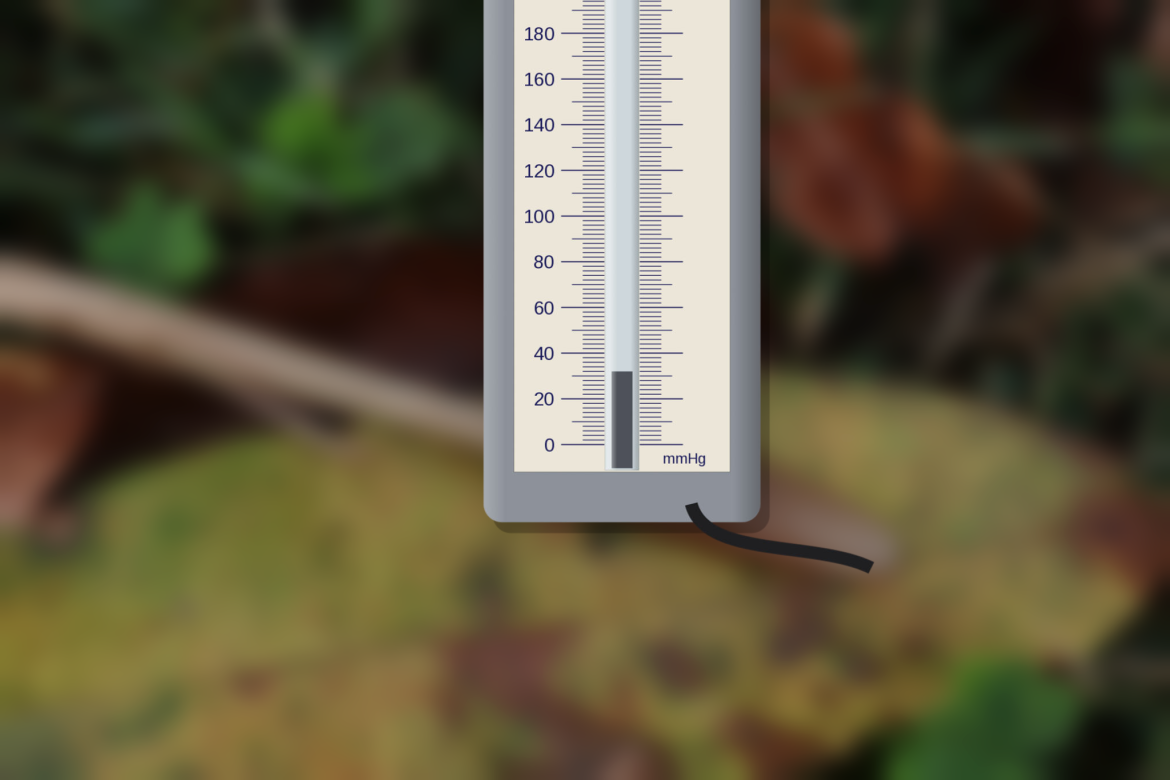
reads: 32
